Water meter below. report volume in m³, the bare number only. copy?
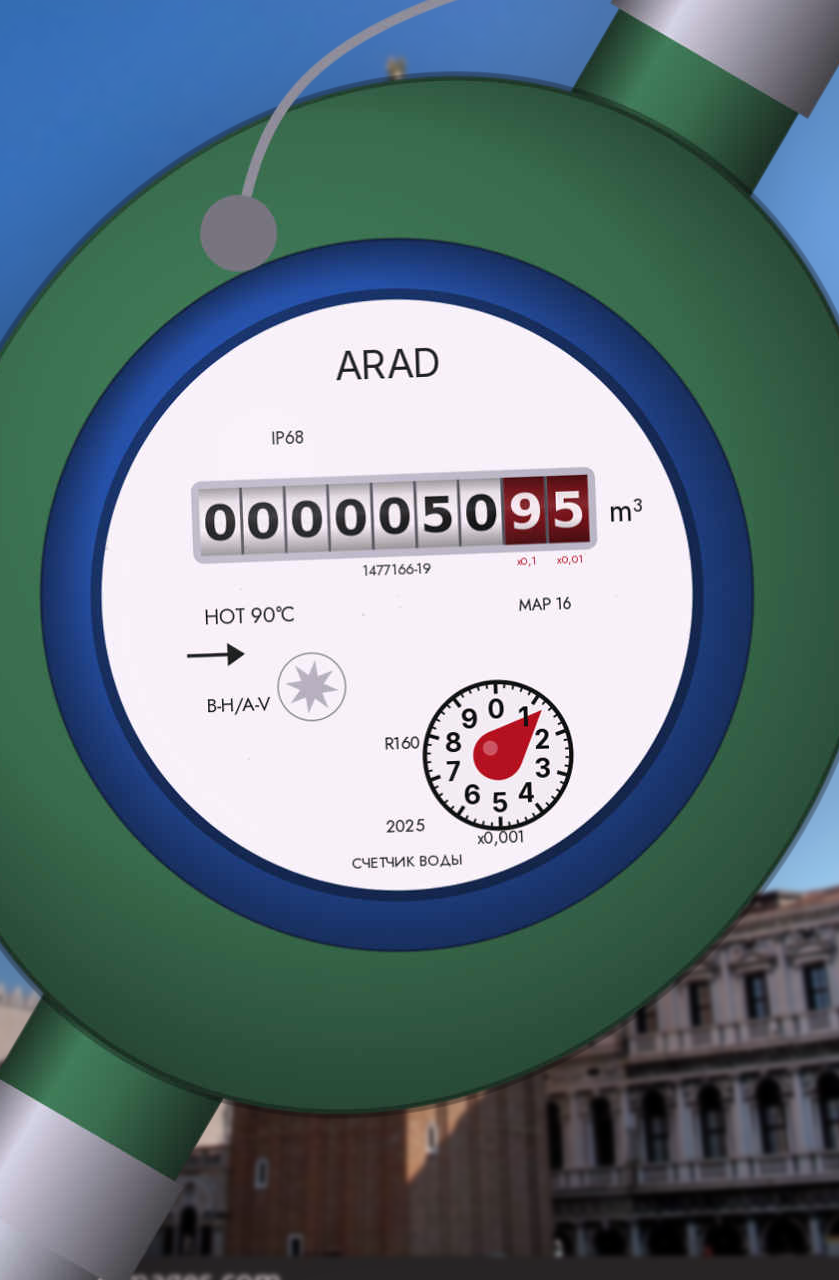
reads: 50.951
